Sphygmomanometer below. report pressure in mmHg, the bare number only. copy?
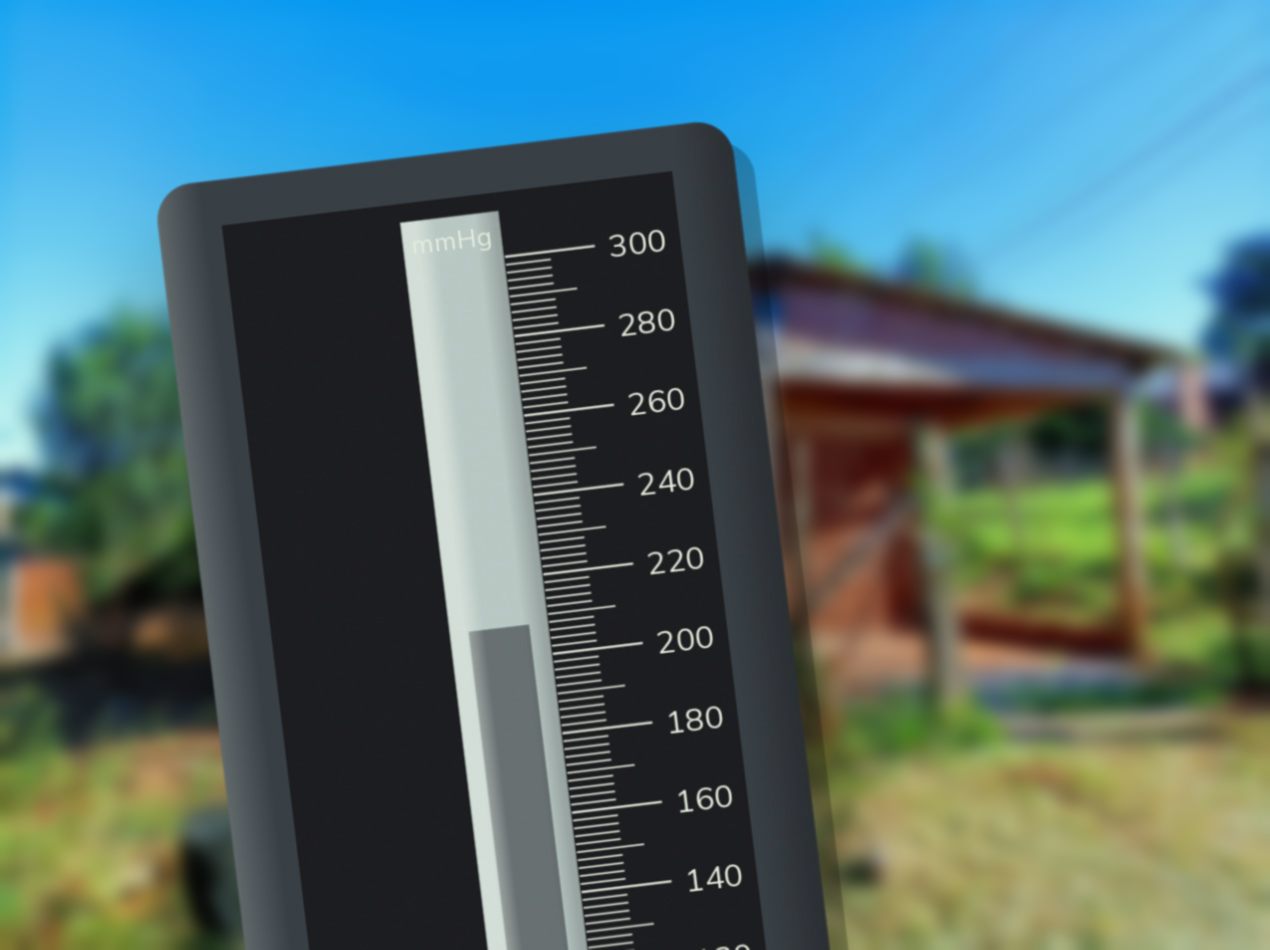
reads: 208
